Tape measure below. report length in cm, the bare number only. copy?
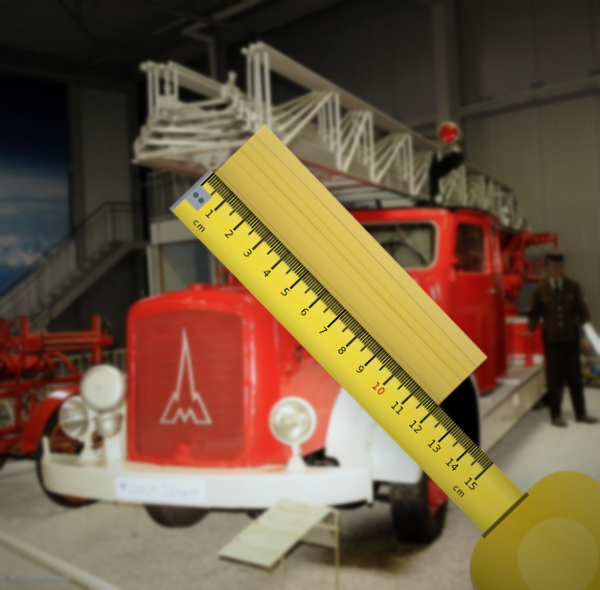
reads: 12
